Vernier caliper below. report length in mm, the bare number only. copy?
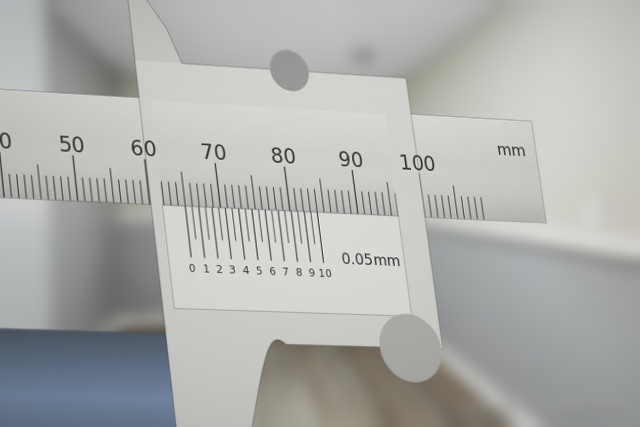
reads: 65.0
